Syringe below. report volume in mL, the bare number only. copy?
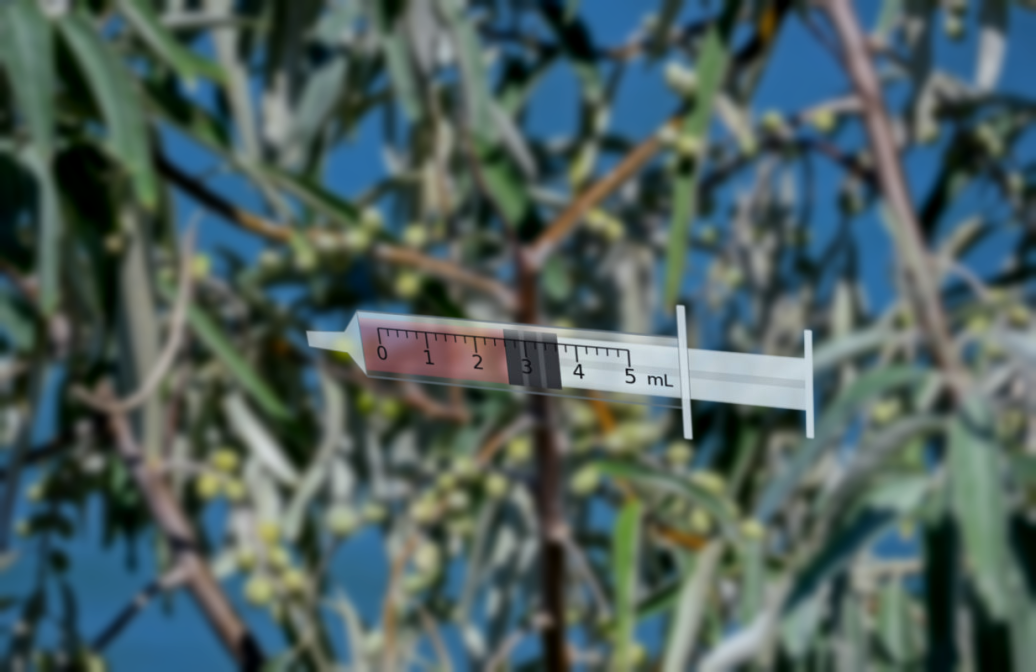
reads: 2.6
